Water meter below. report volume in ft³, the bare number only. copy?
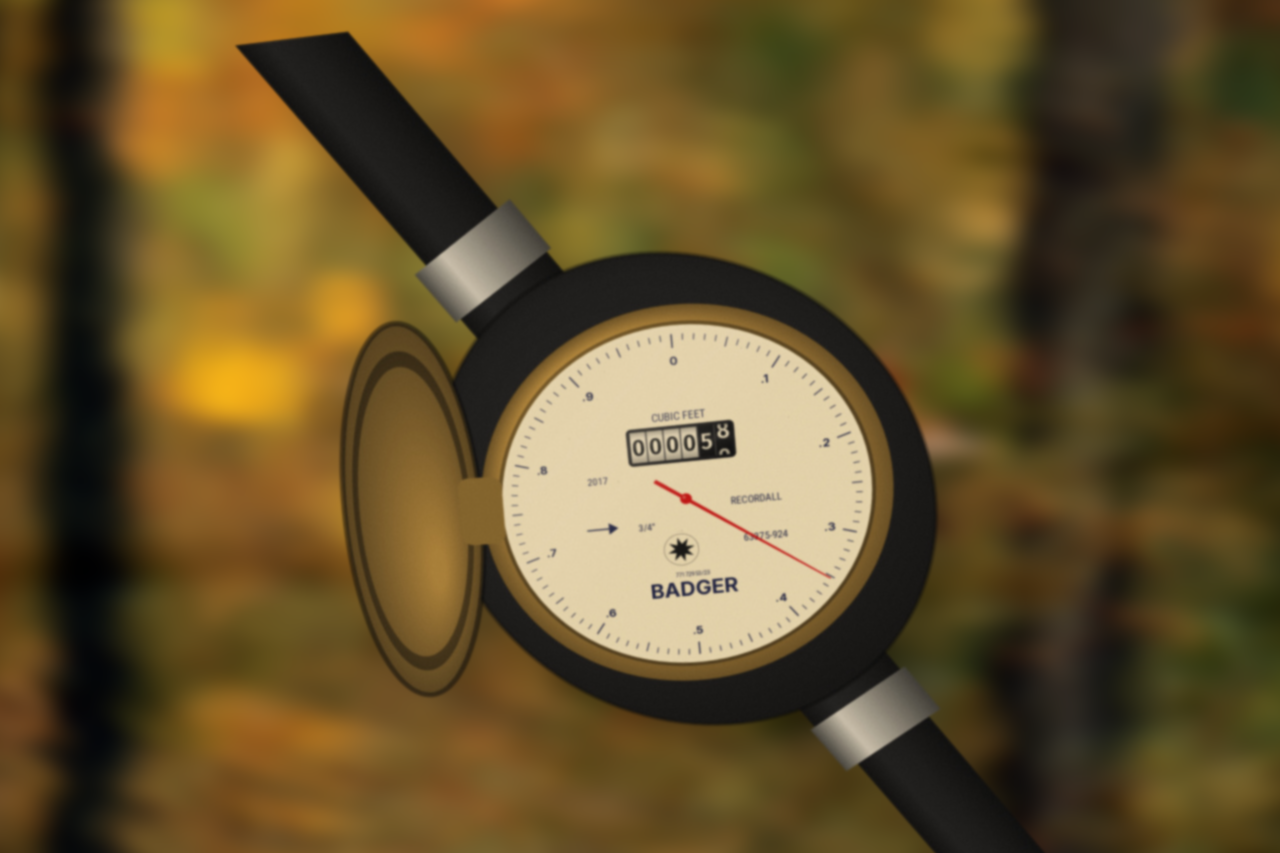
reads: 58.35
